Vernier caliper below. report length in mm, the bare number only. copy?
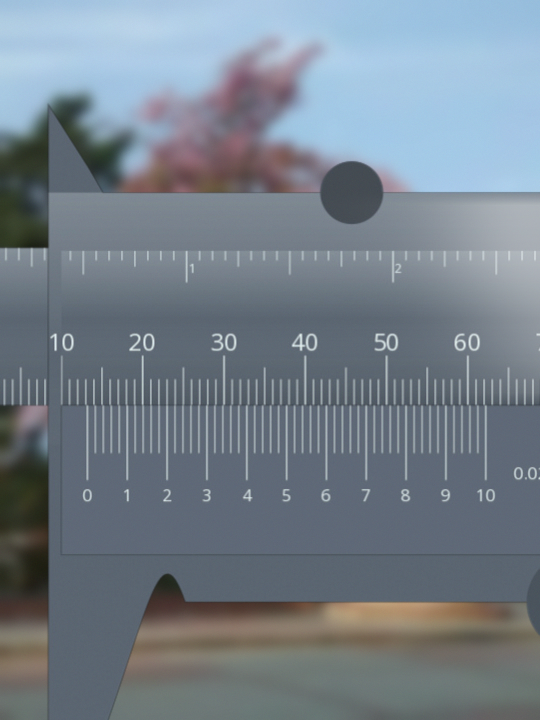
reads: 13.2
